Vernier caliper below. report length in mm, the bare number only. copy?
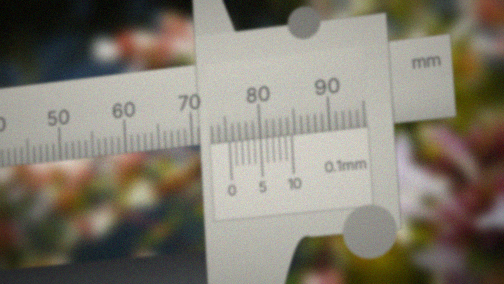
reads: 75.5
